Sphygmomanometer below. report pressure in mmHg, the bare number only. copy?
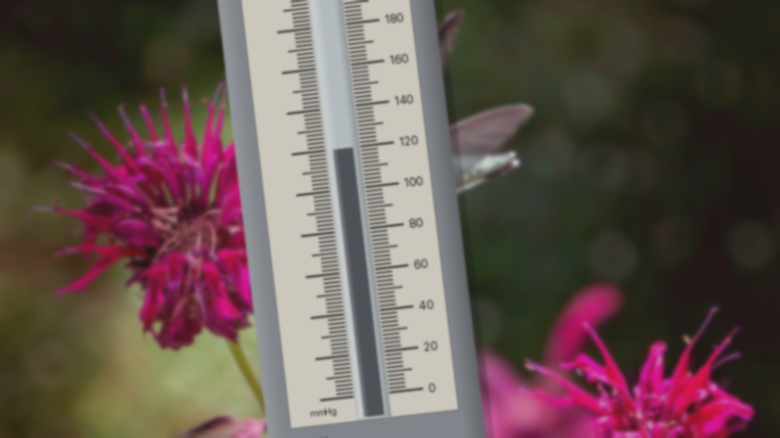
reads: 120
